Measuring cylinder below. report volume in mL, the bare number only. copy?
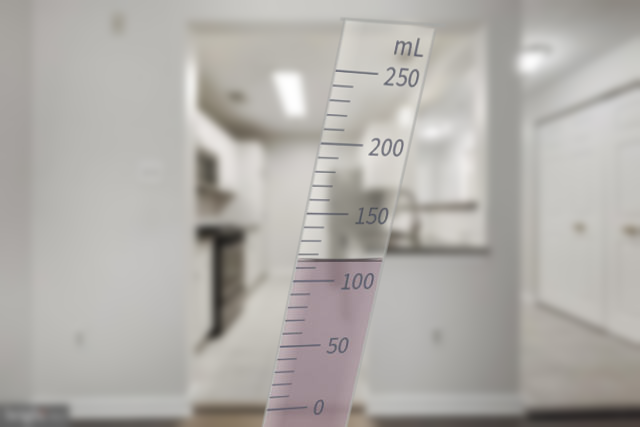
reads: 115
